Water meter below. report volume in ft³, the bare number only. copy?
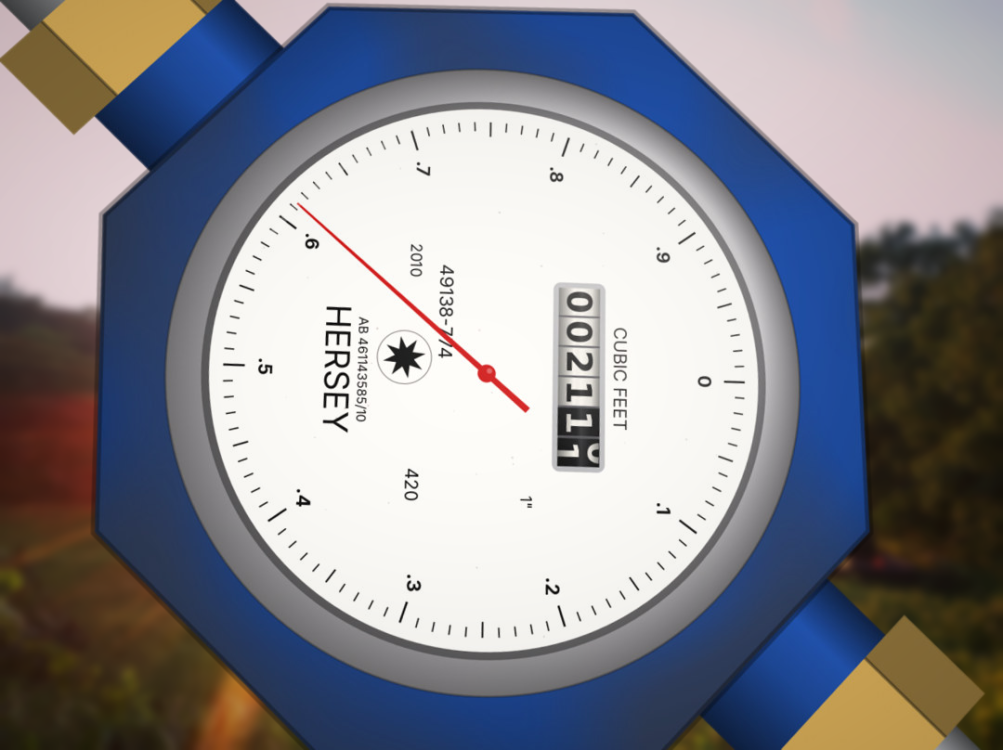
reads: 2110.61
